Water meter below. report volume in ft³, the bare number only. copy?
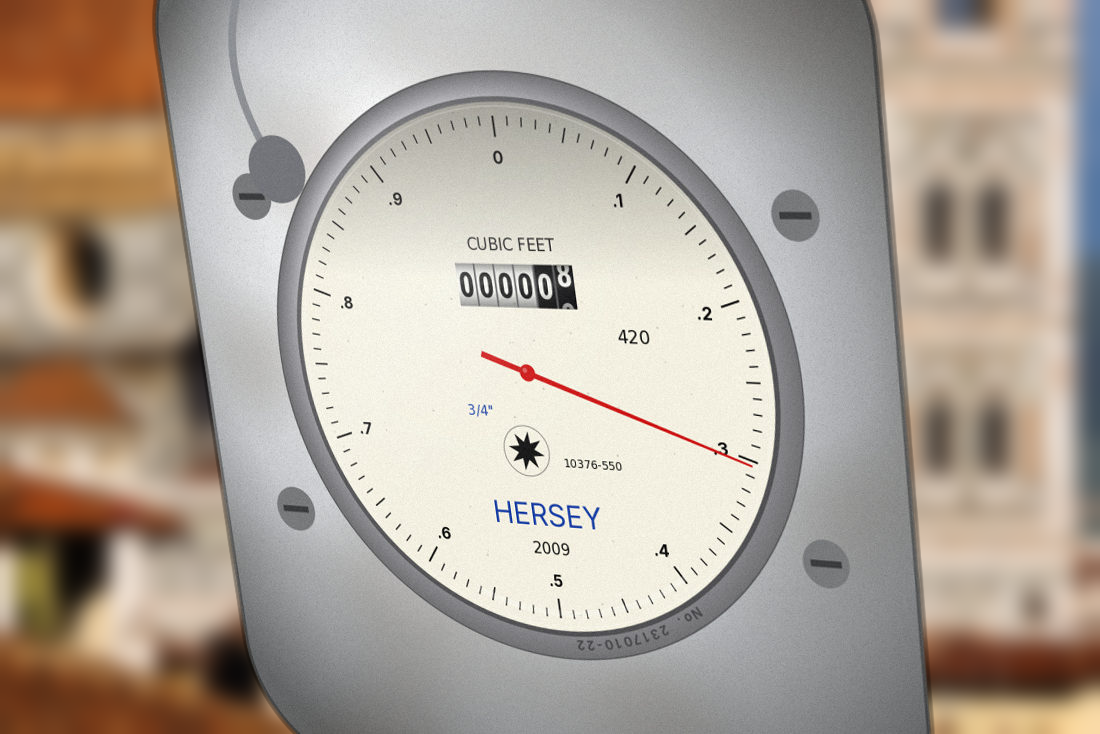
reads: 8.30
